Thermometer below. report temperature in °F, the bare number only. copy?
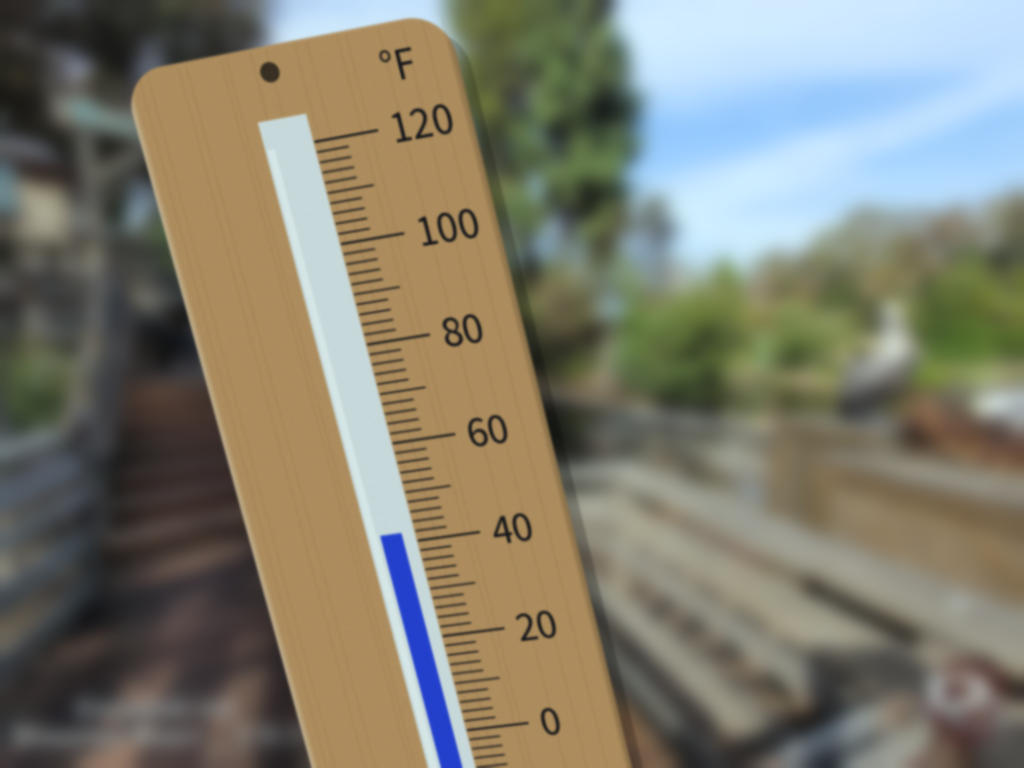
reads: 42
